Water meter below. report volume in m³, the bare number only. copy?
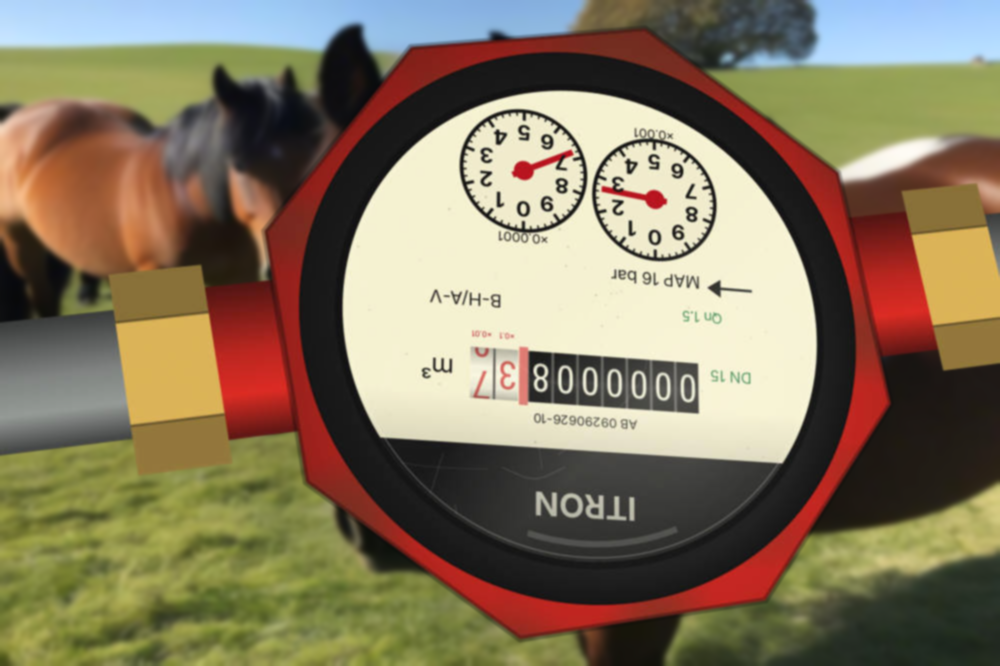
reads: 8.3726
